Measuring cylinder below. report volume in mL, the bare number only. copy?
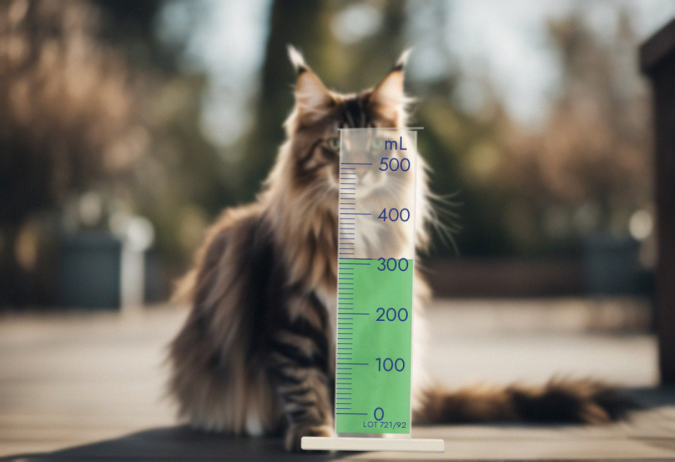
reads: 310
